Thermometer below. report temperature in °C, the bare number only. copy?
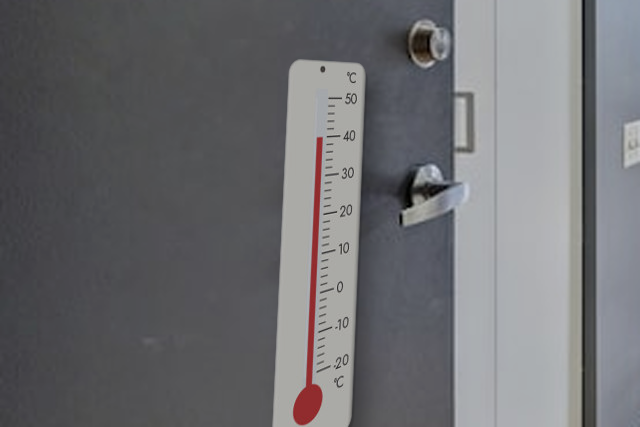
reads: 40
